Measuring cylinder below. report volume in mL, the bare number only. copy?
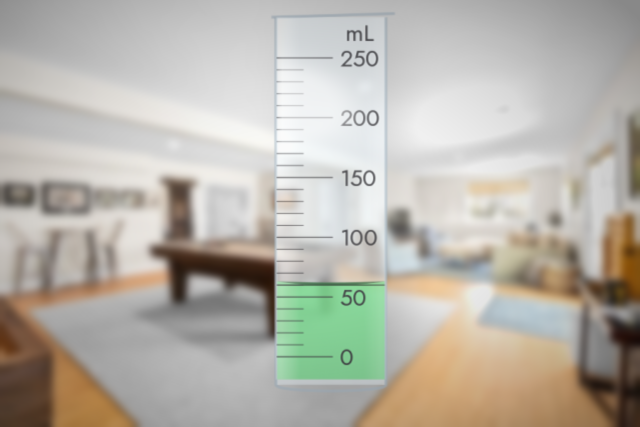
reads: 60
